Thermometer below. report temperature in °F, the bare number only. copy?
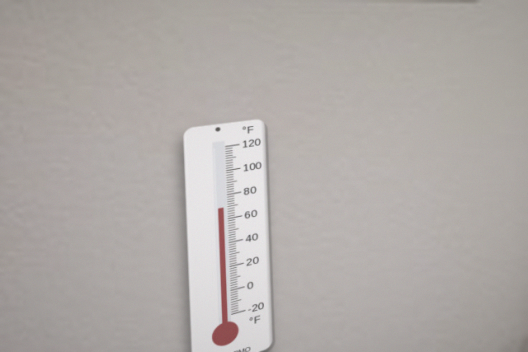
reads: 70
